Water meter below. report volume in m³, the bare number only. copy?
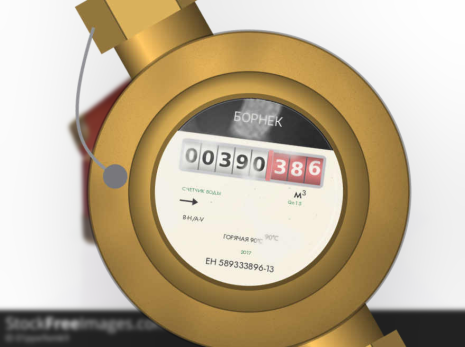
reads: 390.386
